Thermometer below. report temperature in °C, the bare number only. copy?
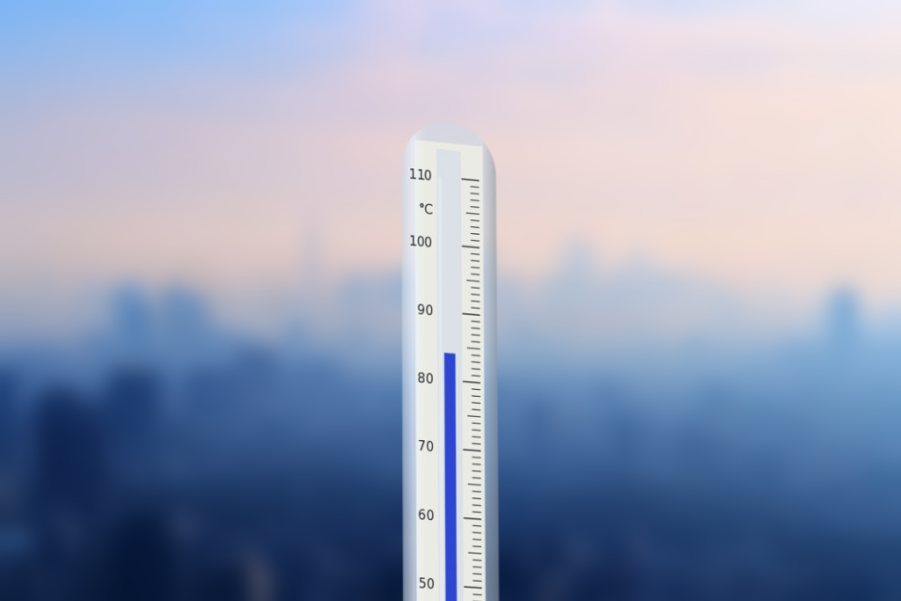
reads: 84
